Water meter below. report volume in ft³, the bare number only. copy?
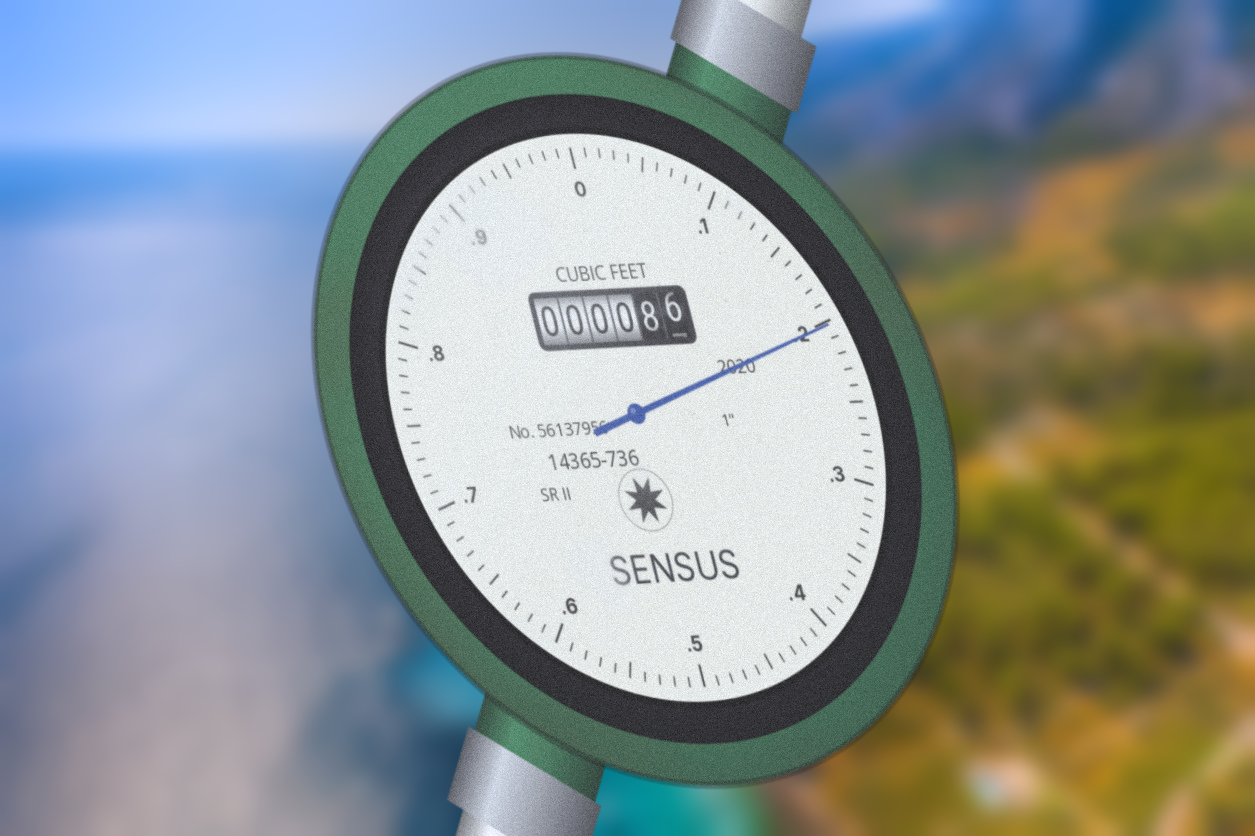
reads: 86.20
